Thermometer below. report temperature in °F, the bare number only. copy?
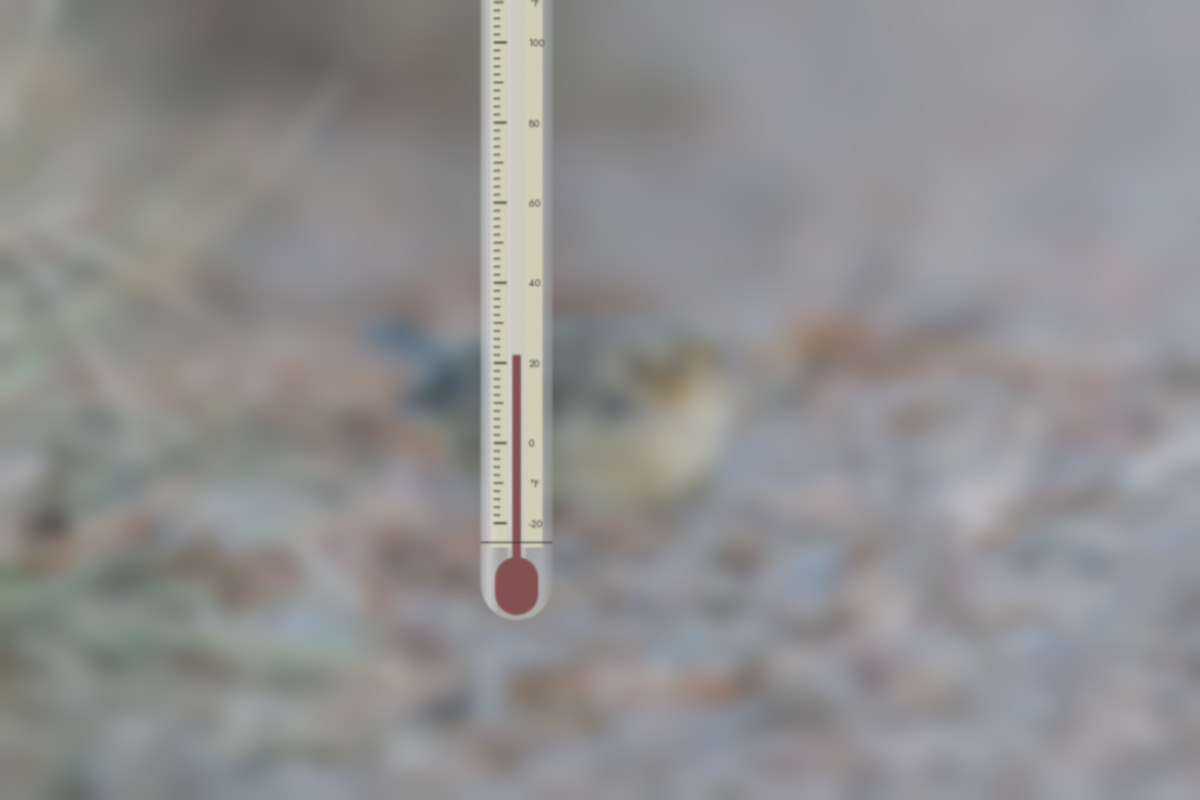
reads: 22
